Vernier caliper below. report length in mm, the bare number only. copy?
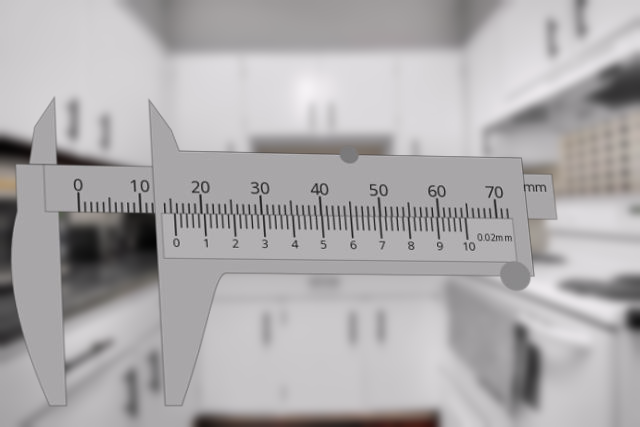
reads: 15.6
